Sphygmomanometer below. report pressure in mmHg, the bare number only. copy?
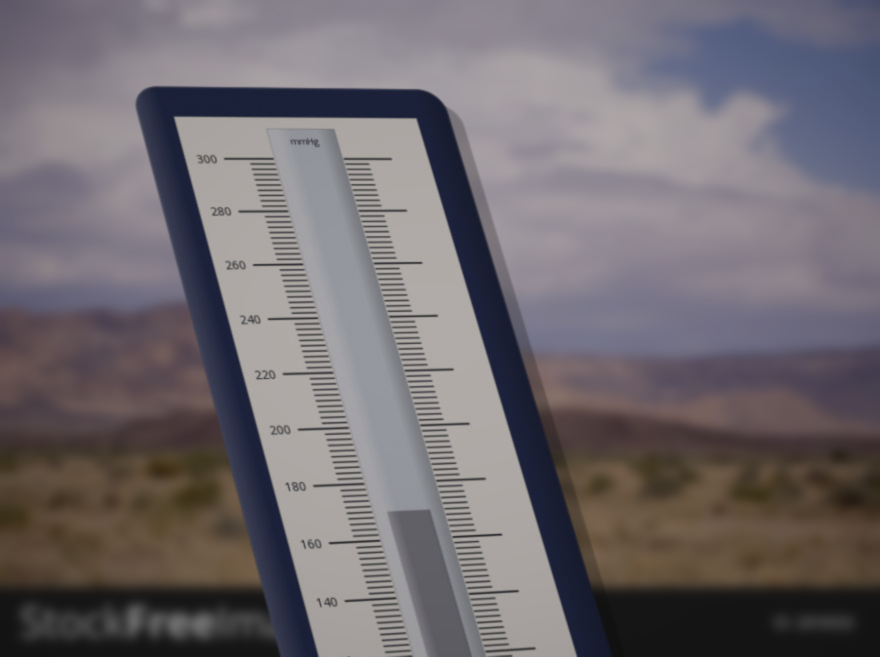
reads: 170
